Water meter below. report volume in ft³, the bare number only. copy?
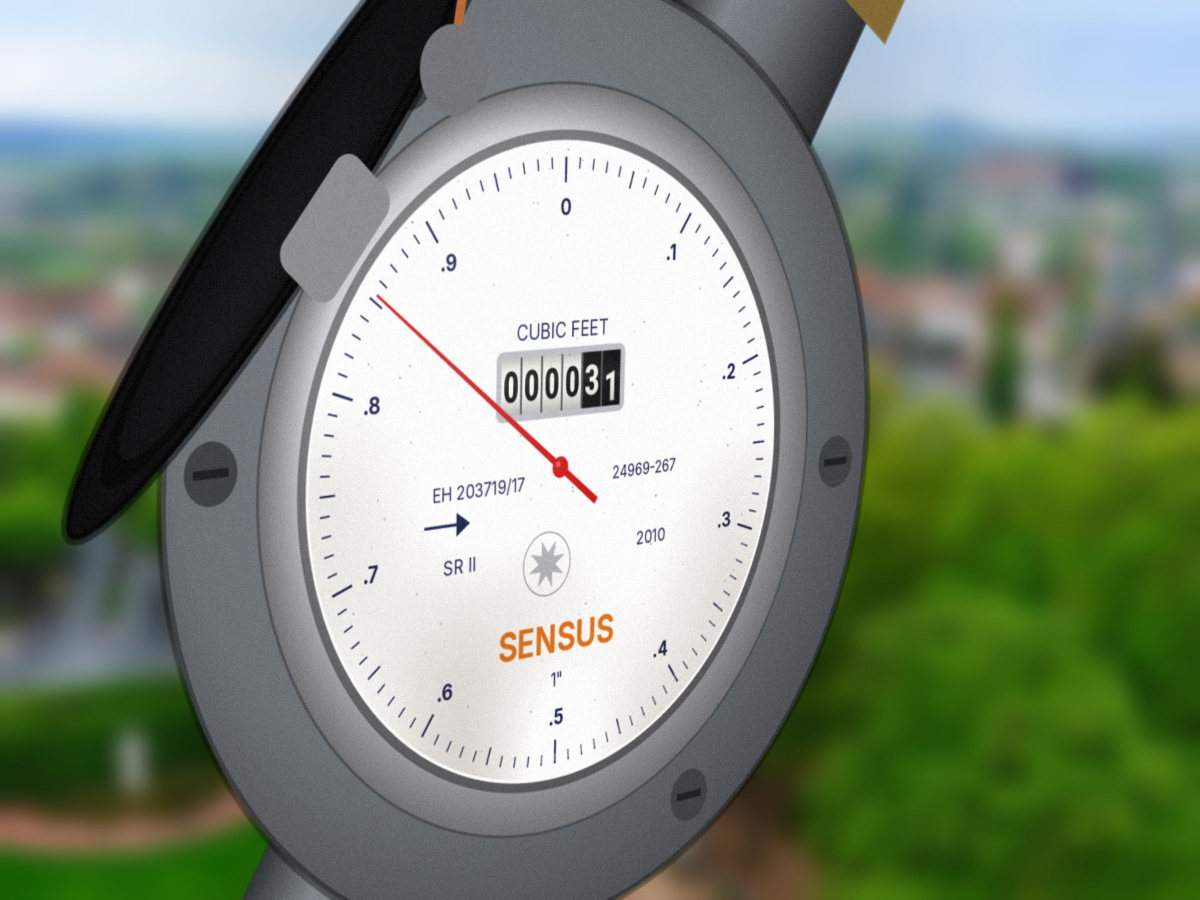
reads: 30.85
